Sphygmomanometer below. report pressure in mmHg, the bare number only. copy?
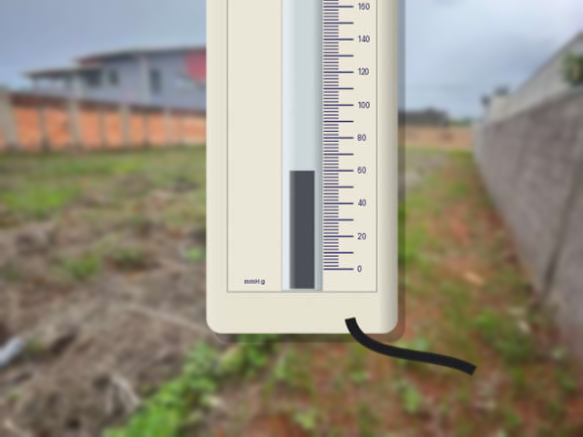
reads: 60
